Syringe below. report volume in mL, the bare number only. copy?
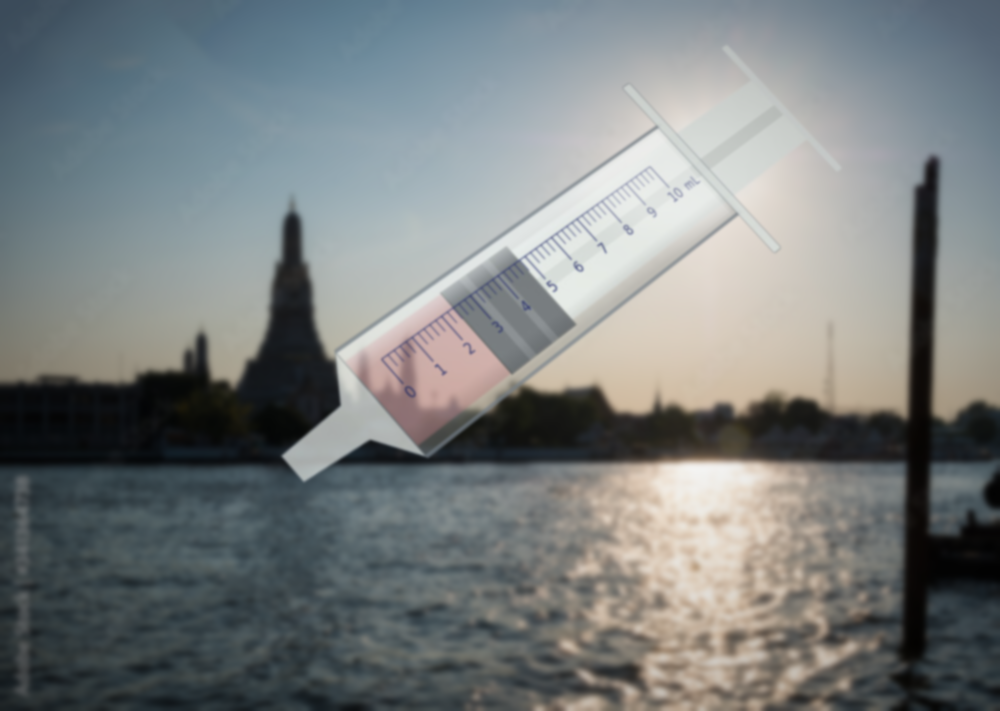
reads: 2.4
